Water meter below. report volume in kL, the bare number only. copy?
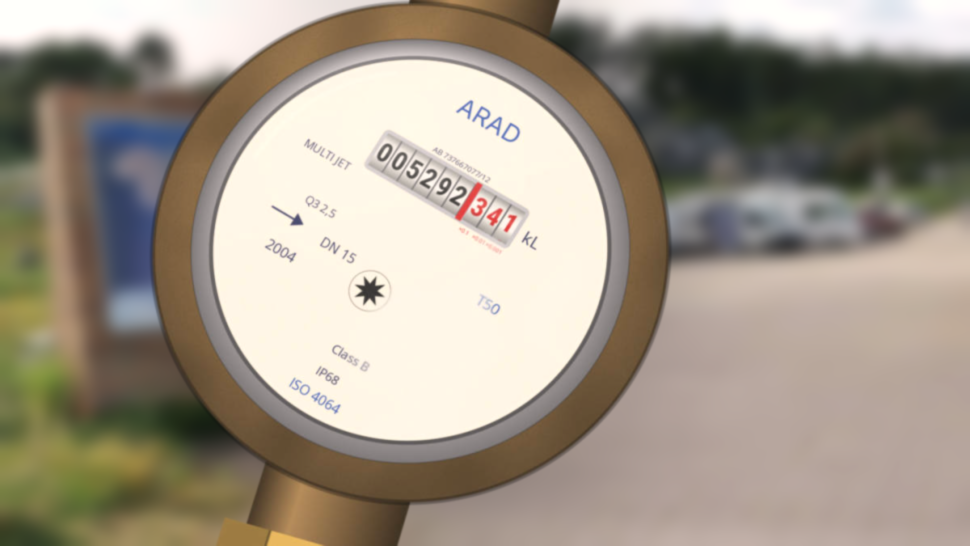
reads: 5292.341
